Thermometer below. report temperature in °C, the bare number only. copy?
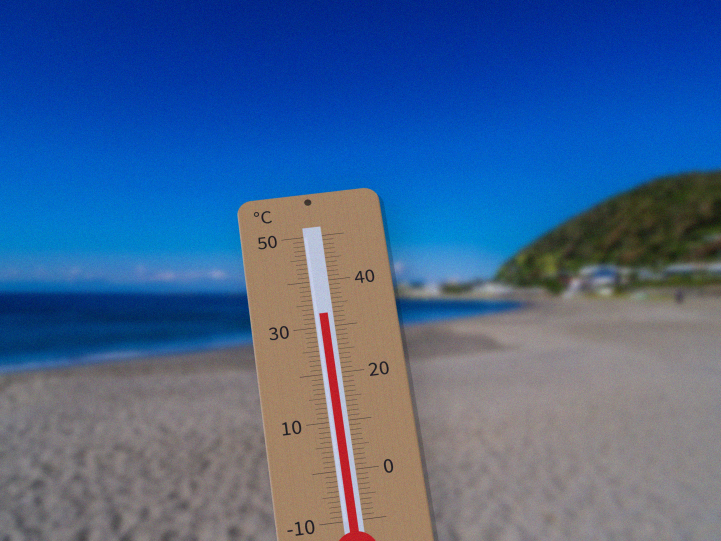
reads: 33
